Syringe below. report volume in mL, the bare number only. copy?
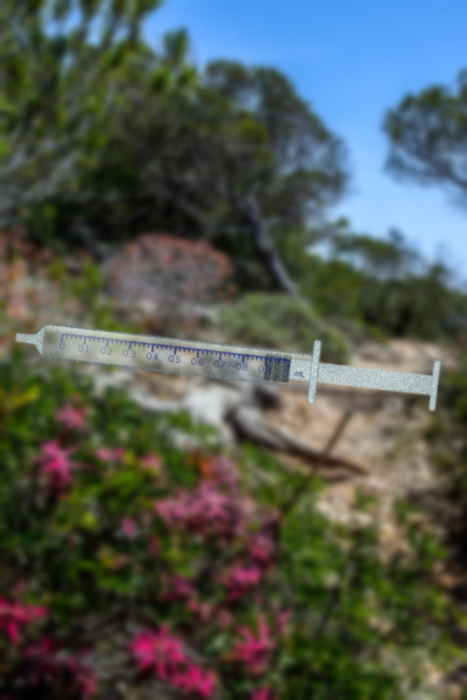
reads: 0.9
